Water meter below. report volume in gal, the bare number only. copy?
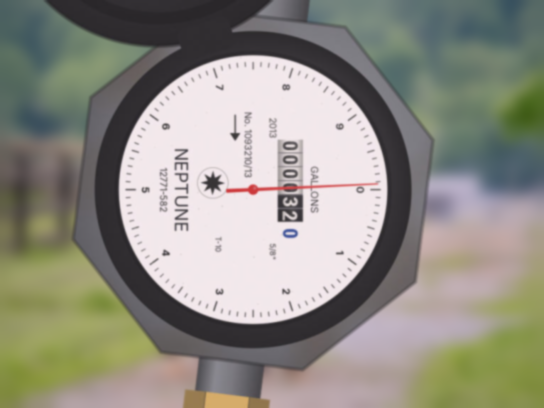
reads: 319.9
